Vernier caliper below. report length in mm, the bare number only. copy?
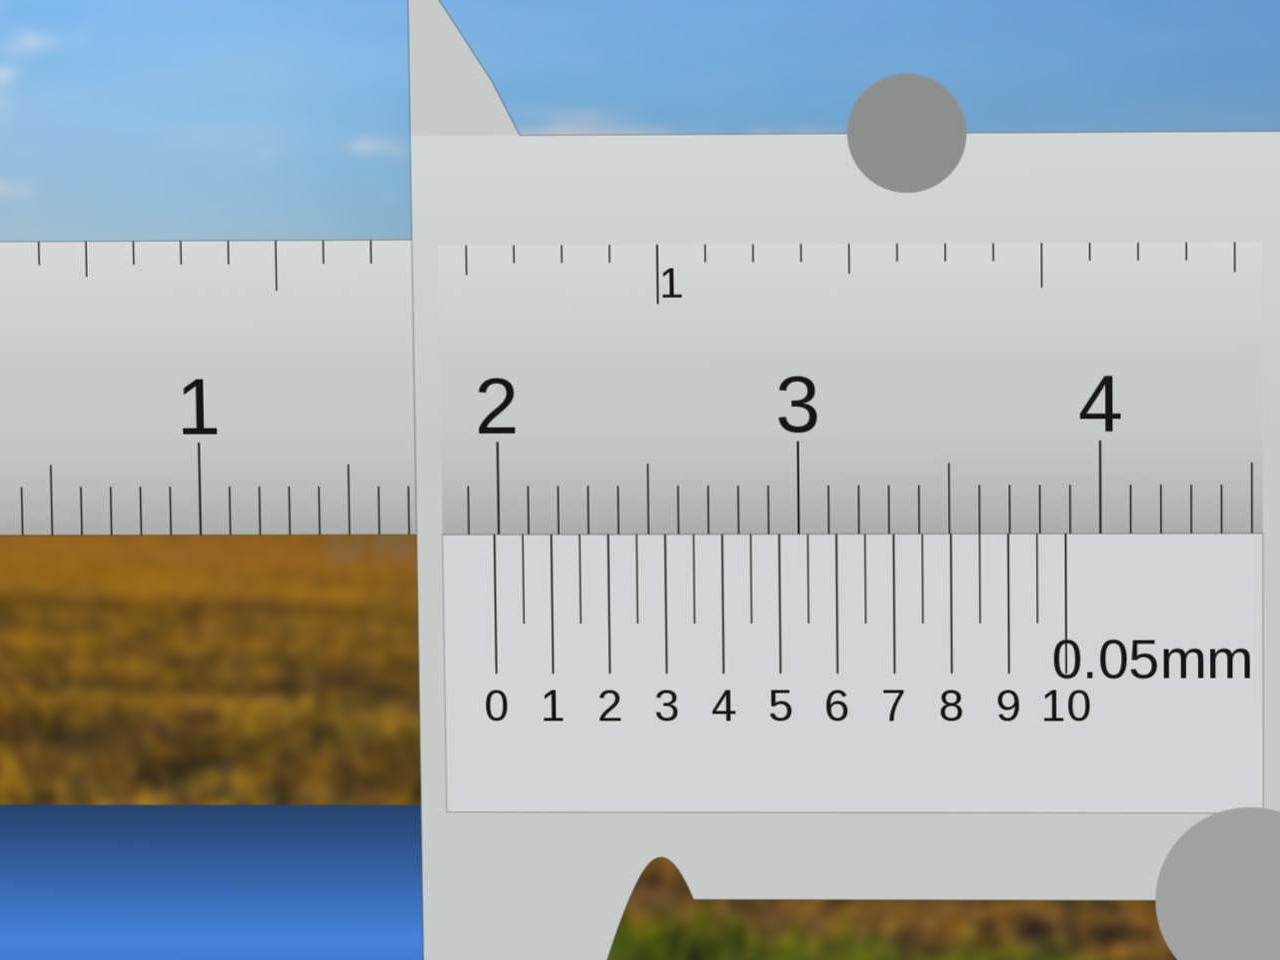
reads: 19.85
